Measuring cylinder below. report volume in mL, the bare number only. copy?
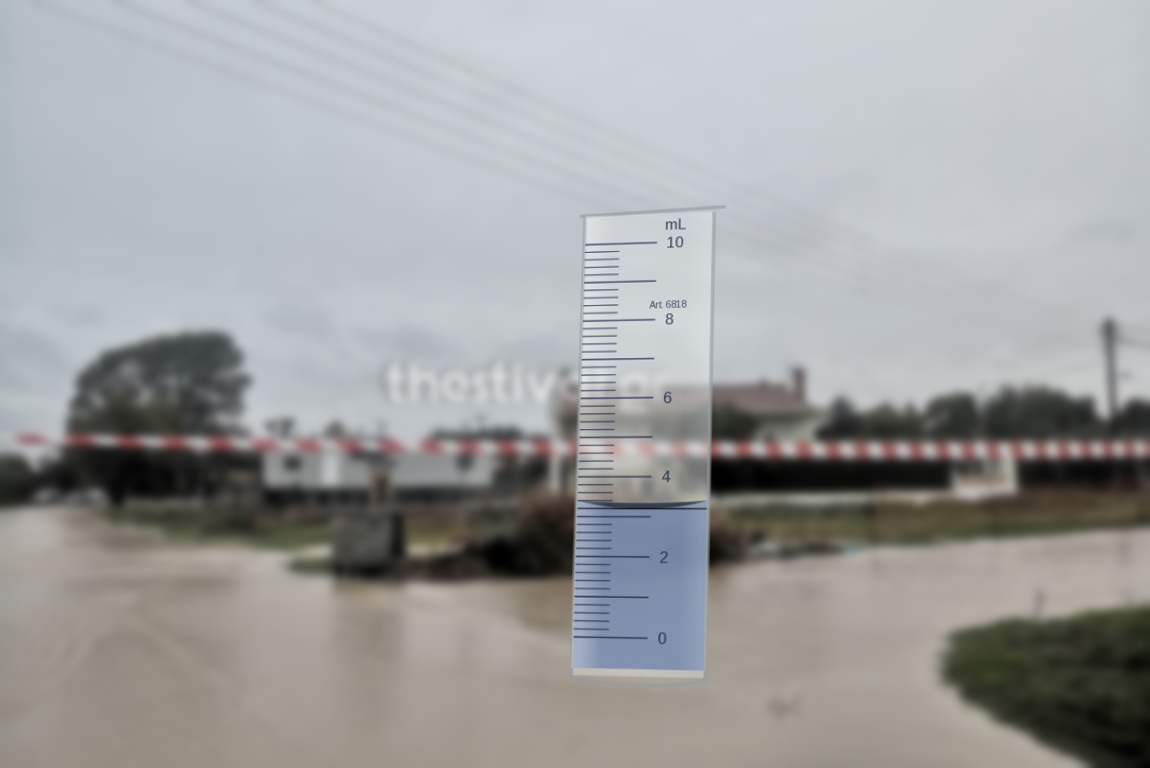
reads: 3.2
